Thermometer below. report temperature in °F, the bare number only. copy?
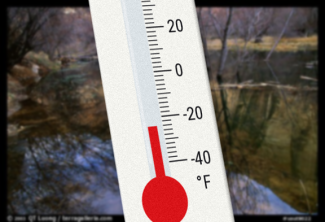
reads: -24
